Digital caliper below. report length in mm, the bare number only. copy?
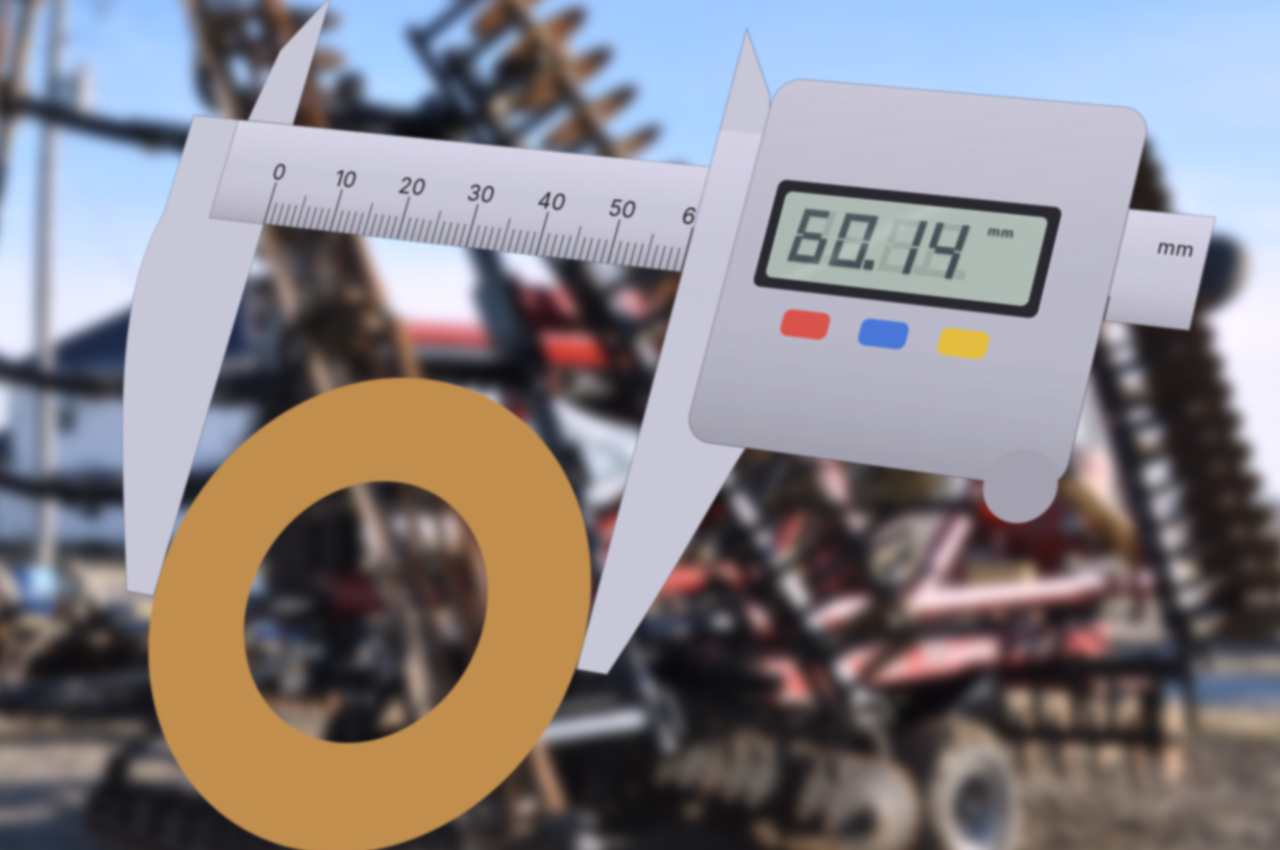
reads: 60.14
